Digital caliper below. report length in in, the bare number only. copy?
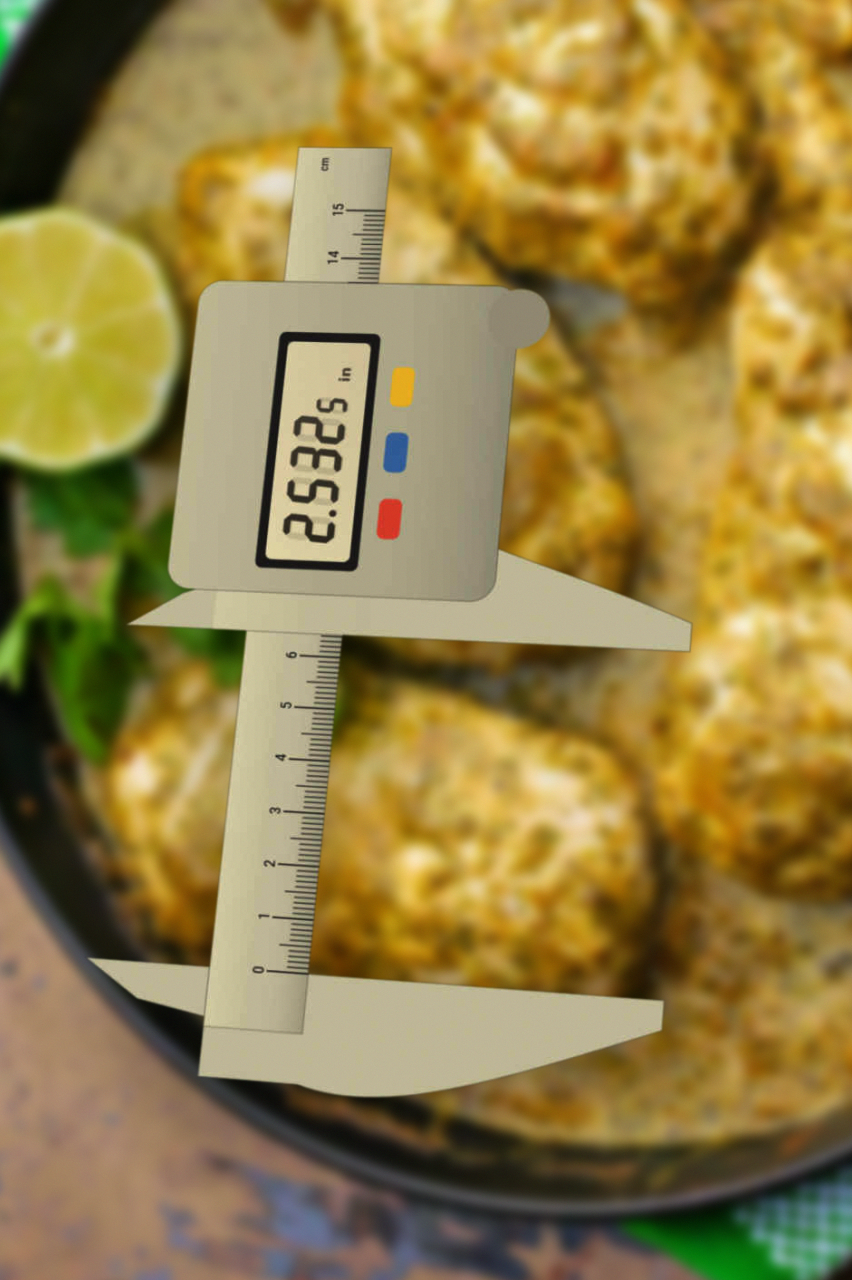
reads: 2.5325
